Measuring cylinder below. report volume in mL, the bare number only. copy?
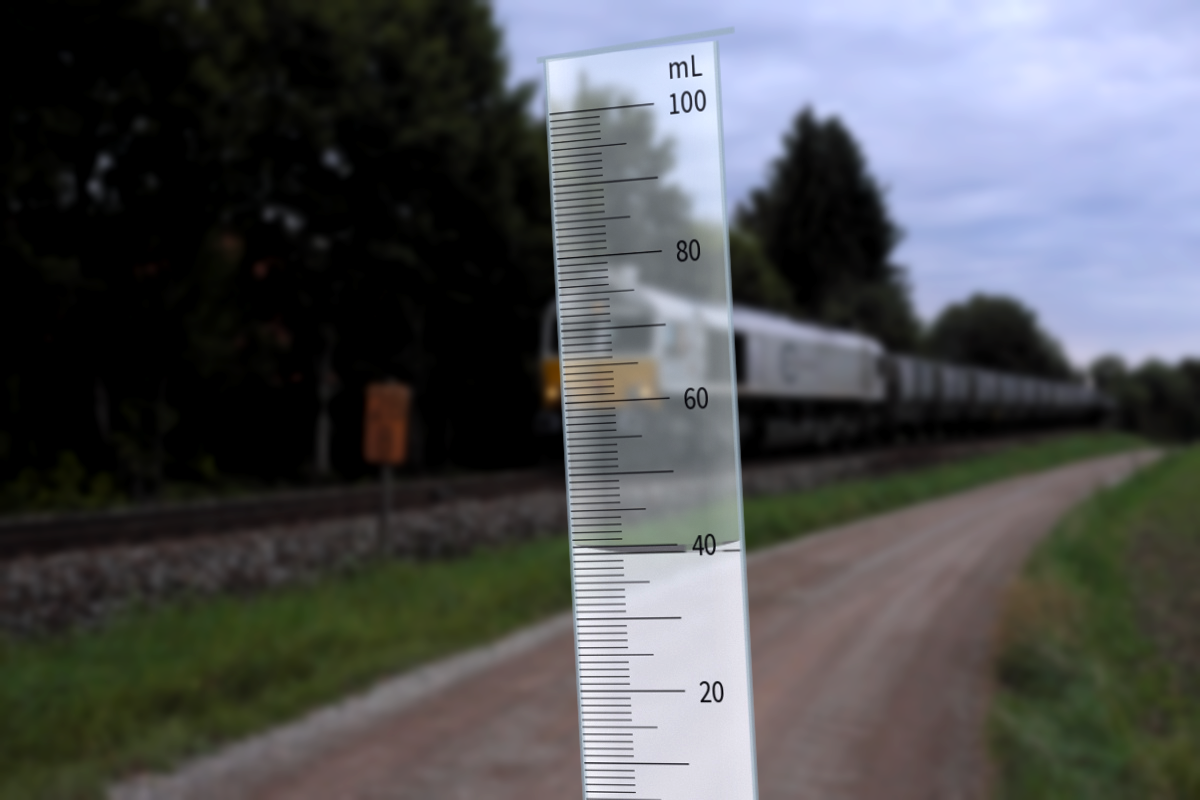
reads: 39
